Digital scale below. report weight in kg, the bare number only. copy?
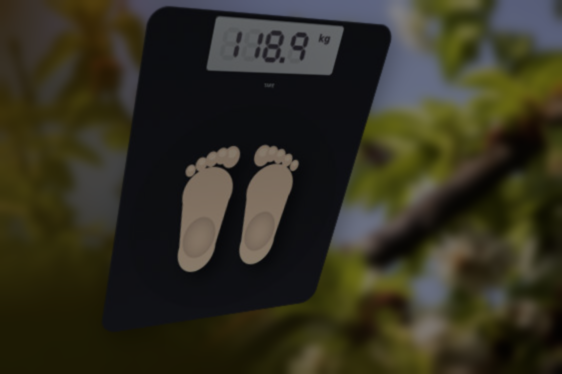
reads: 118.9
